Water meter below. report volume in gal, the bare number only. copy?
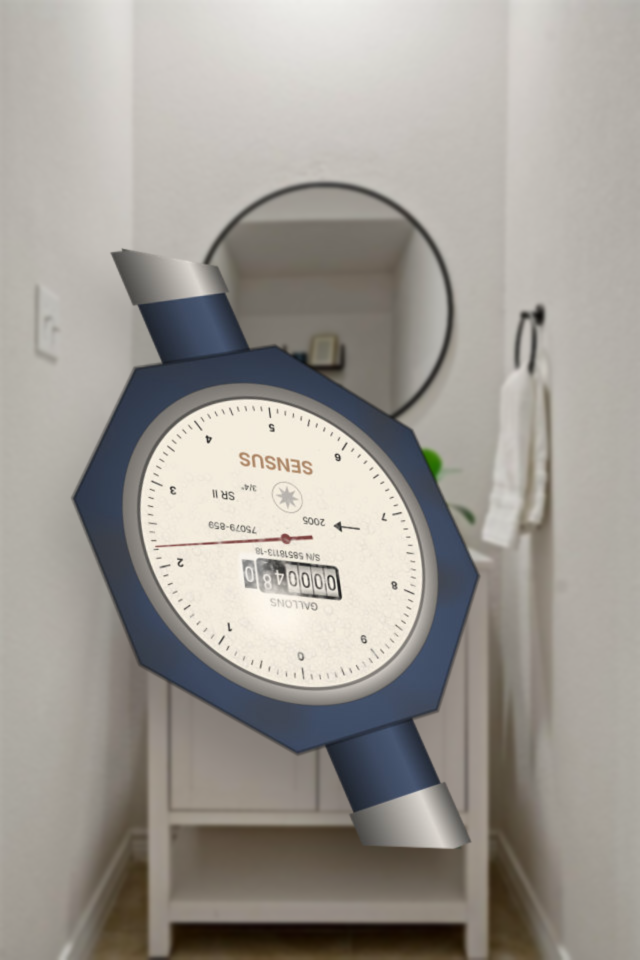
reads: 482.2
